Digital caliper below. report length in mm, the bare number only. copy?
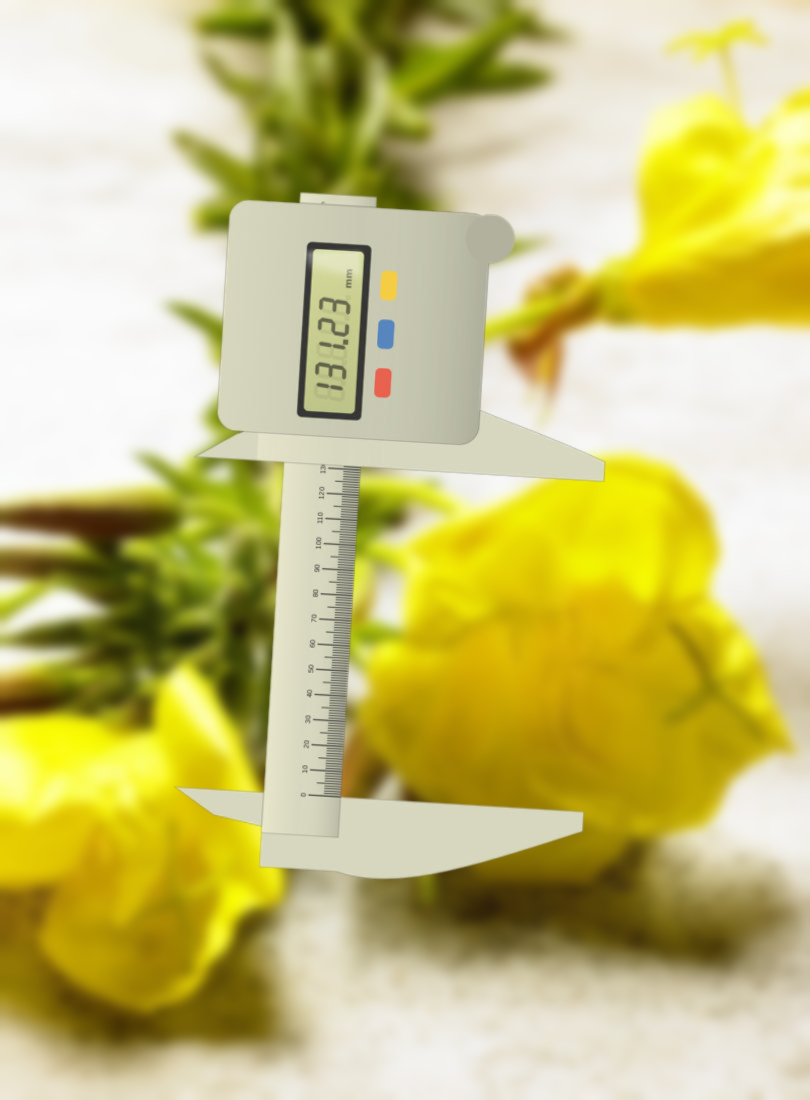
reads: 131.23
